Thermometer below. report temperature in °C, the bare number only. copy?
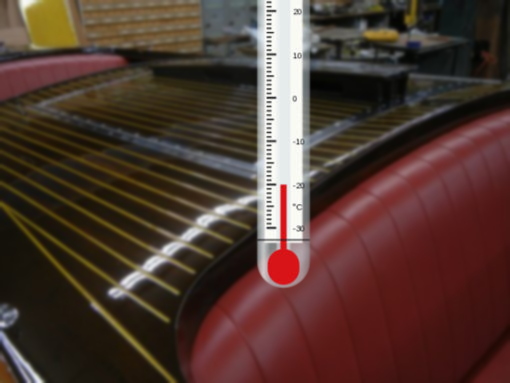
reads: -20
